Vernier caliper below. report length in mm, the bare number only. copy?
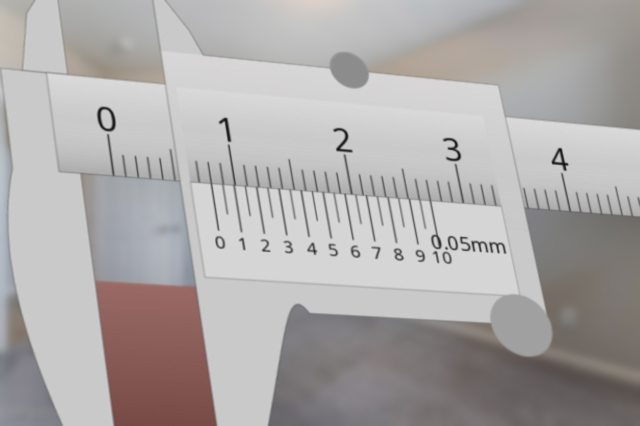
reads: 8.0
